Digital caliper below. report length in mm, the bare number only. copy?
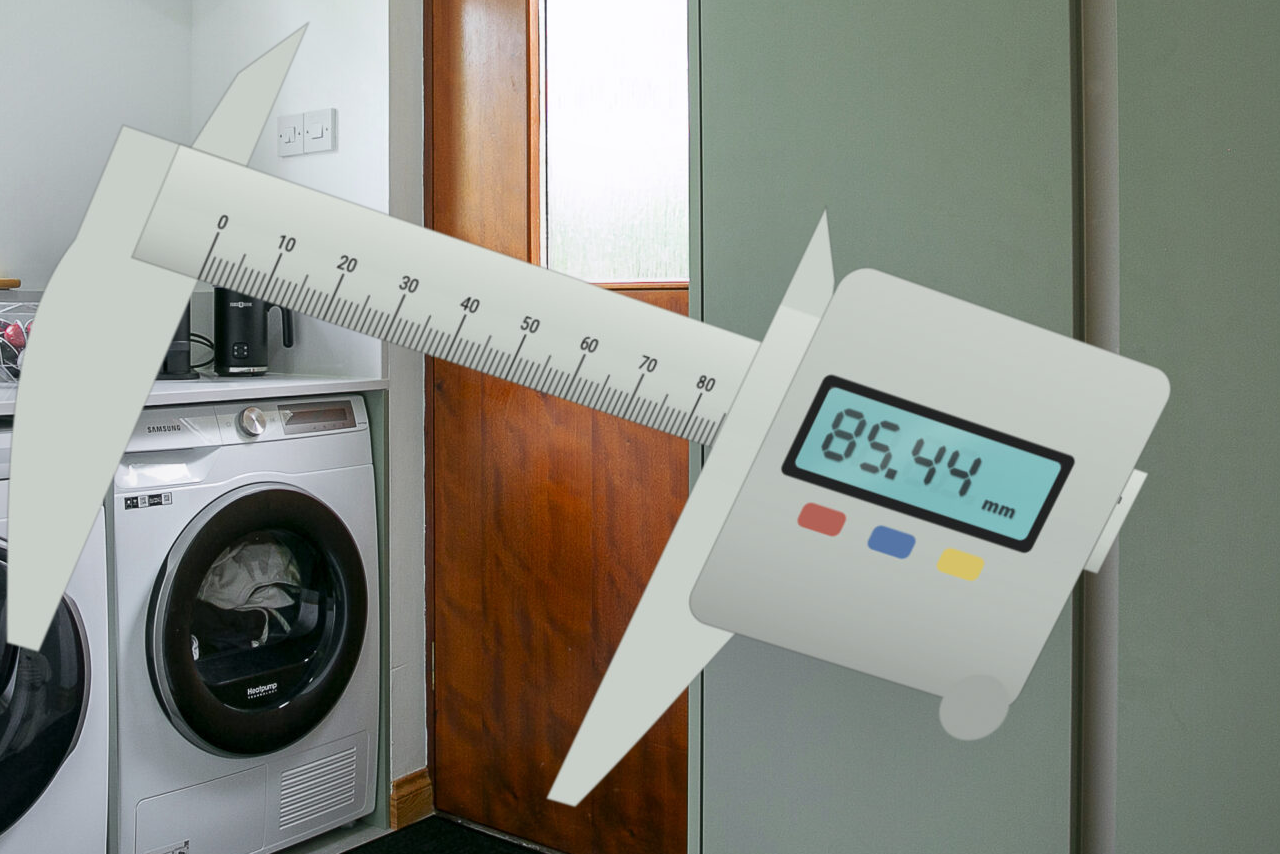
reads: 85.44
